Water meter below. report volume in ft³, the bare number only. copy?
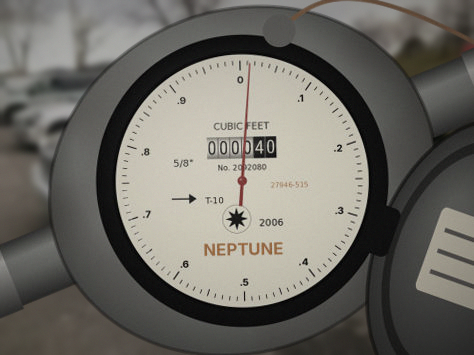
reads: 40.01
